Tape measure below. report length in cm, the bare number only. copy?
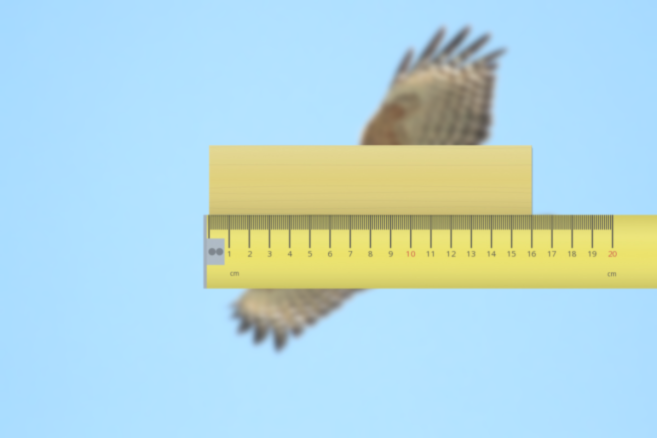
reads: 16
